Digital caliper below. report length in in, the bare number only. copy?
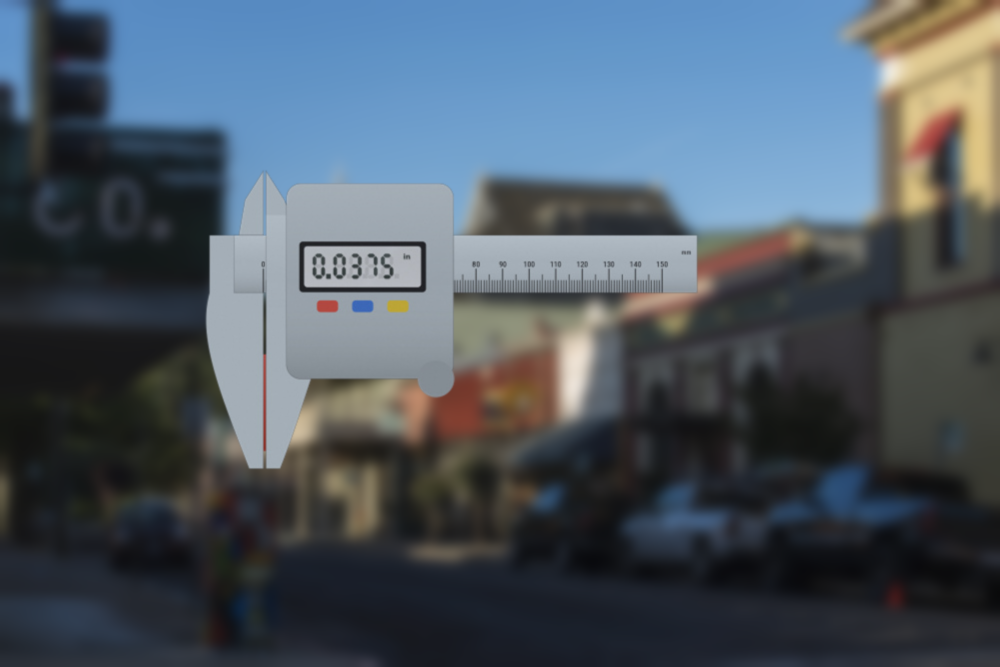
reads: 0.0375
